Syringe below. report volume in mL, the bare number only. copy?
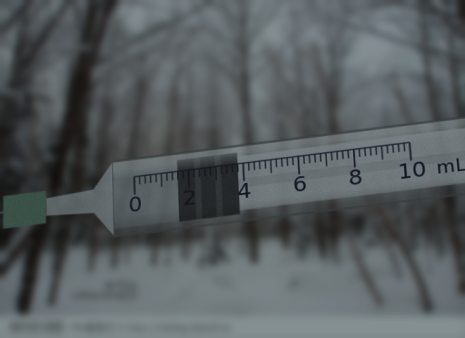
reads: 1.6
